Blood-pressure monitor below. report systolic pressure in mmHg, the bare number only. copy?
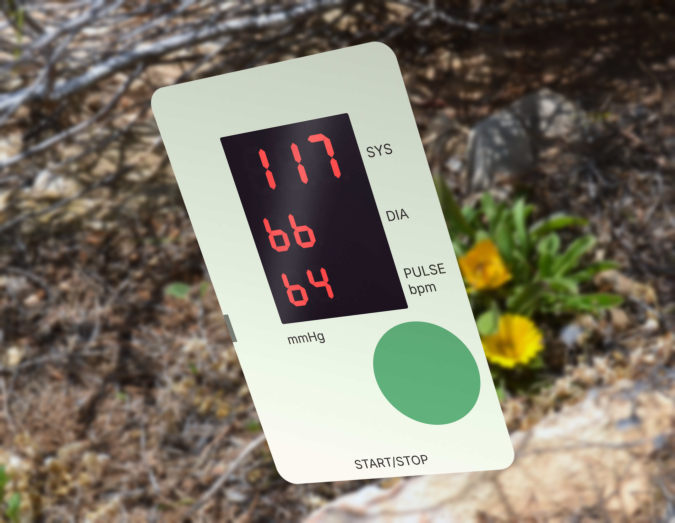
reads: 117
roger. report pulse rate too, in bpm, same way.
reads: 64
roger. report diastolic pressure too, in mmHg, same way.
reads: 66
